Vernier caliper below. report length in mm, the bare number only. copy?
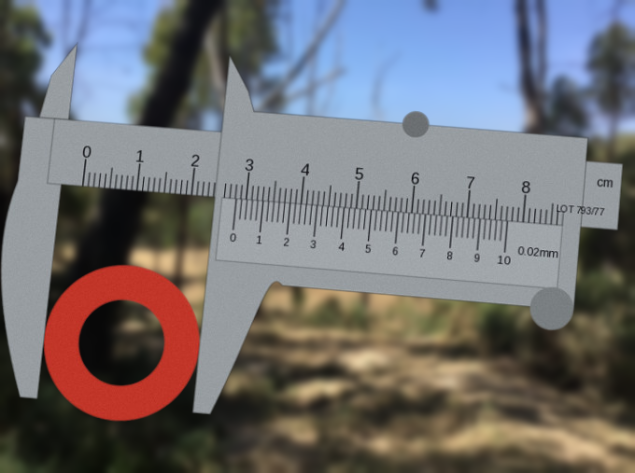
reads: 28.2
